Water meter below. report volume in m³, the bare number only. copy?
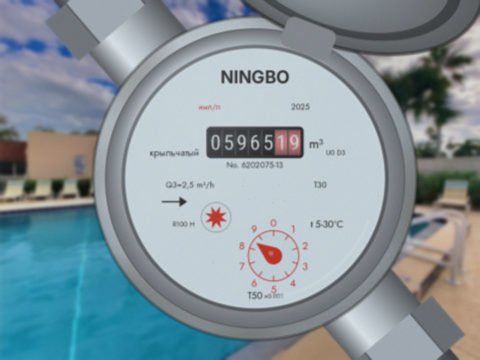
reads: 5965.198
